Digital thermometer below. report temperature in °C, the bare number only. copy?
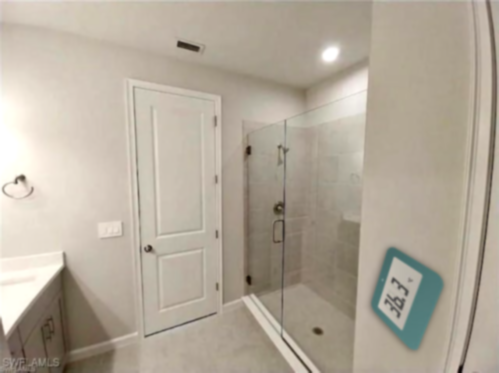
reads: 36.3
